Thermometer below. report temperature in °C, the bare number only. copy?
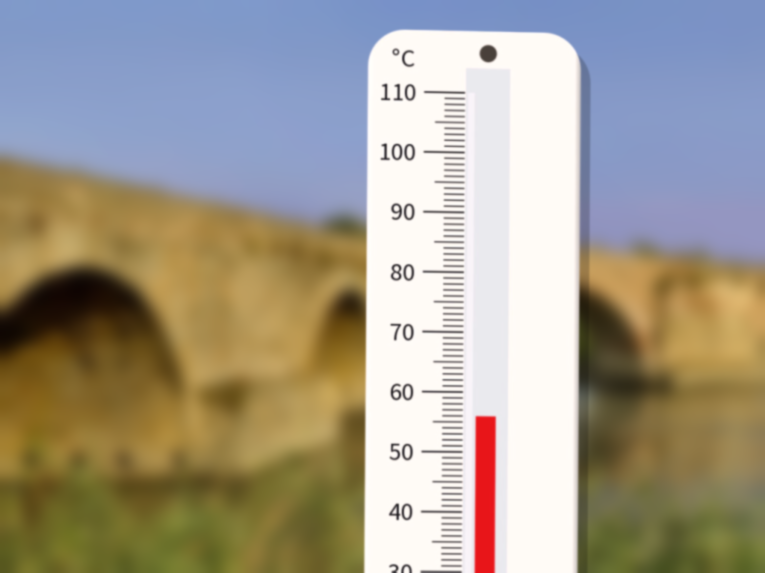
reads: 56
